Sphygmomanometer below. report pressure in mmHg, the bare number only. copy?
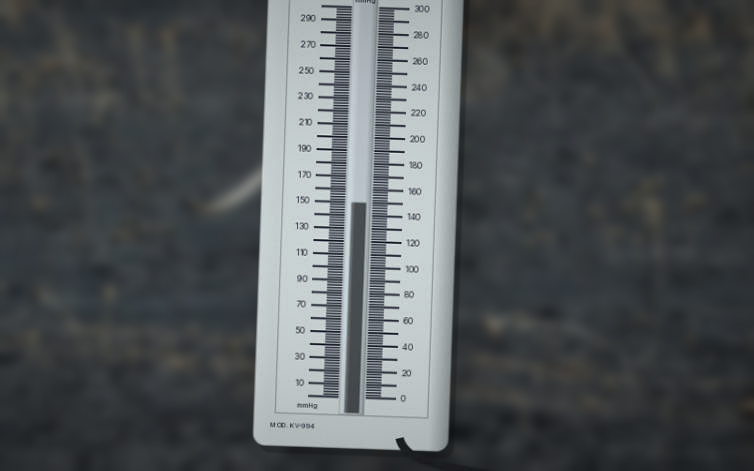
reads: 150
